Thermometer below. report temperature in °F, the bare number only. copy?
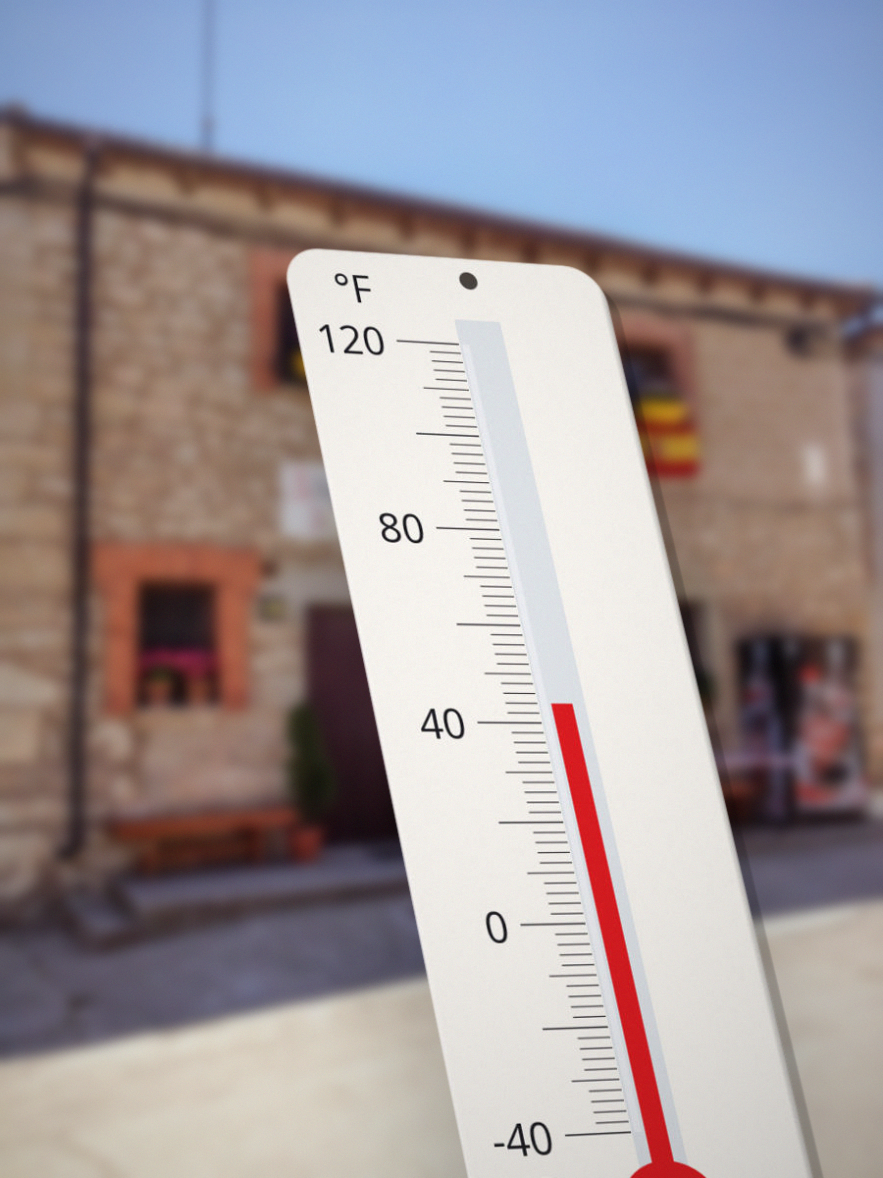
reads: 44
